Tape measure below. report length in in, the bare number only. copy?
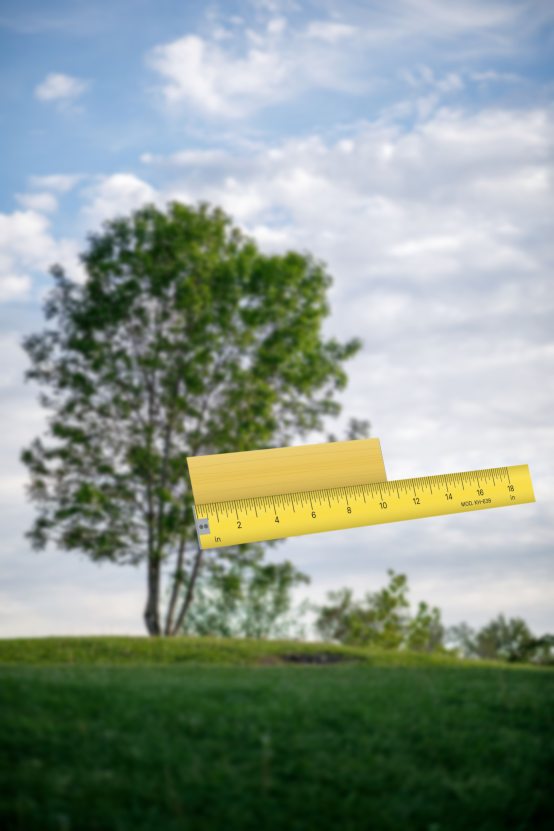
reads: 10.5
